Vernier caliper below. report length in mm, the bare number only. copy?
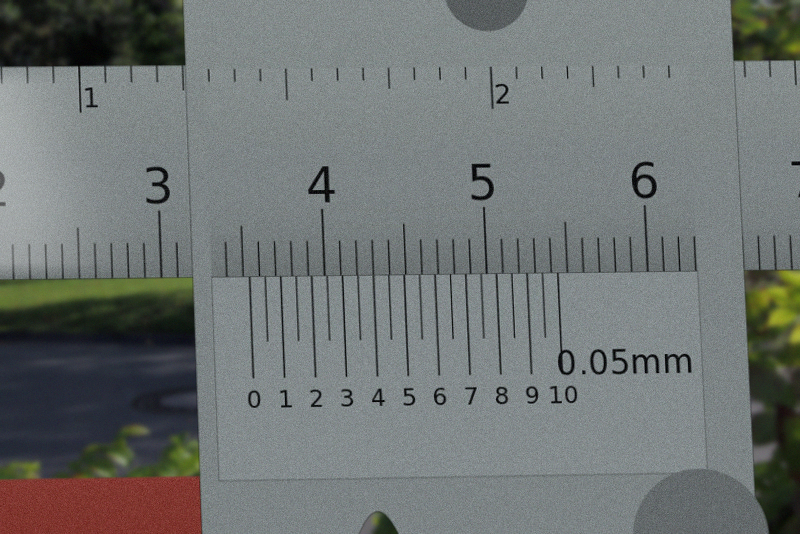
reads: 35.4
